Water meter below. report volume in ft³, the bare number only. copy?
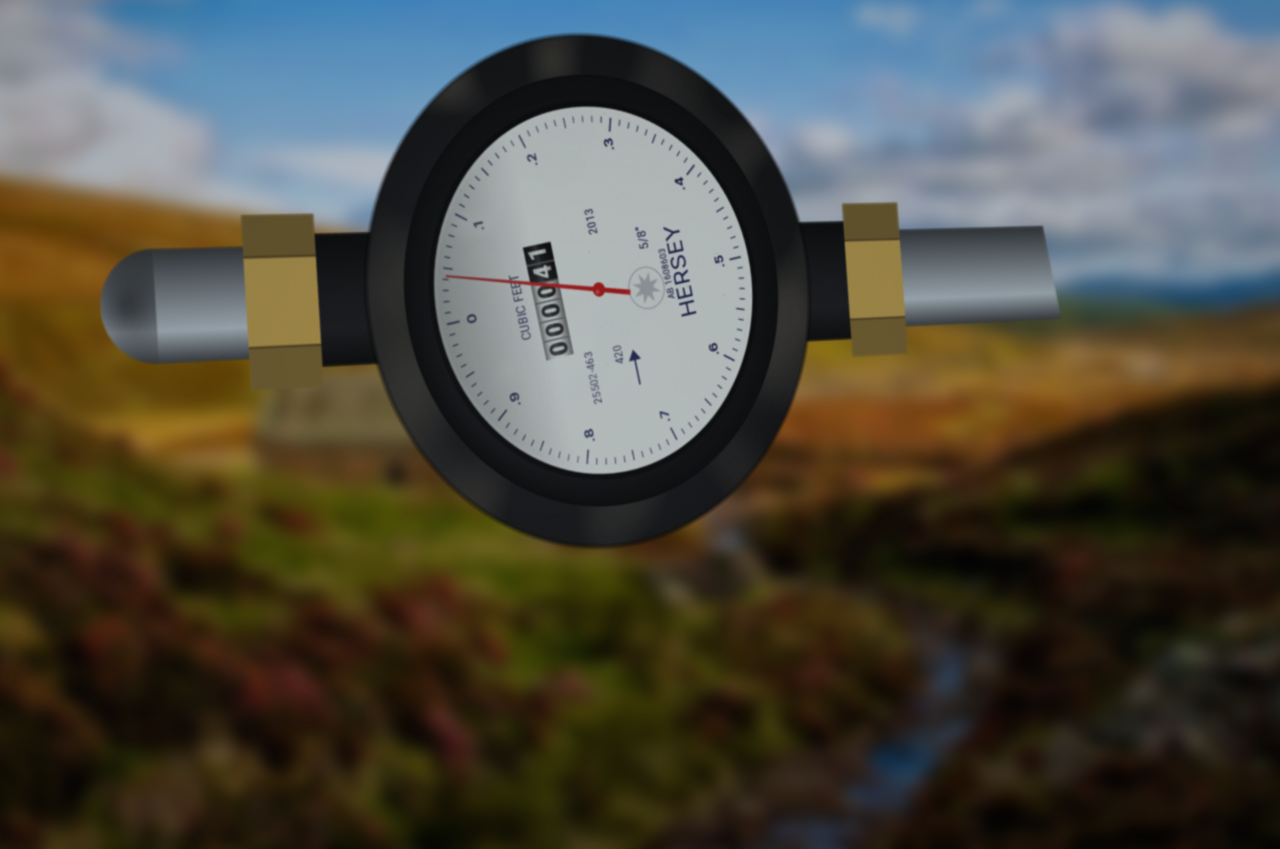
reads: 41.04
